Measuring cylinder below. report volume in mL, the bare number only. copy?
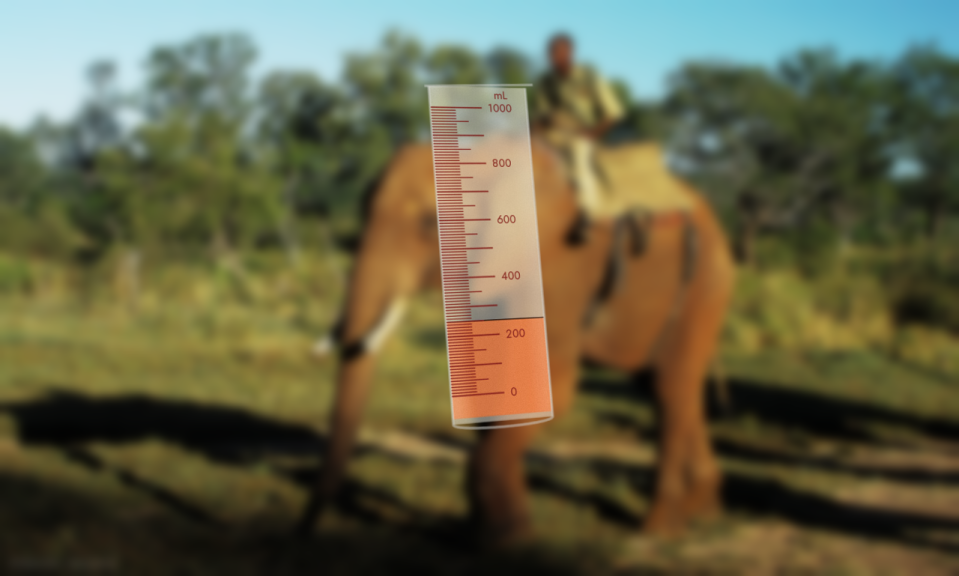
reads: 250
